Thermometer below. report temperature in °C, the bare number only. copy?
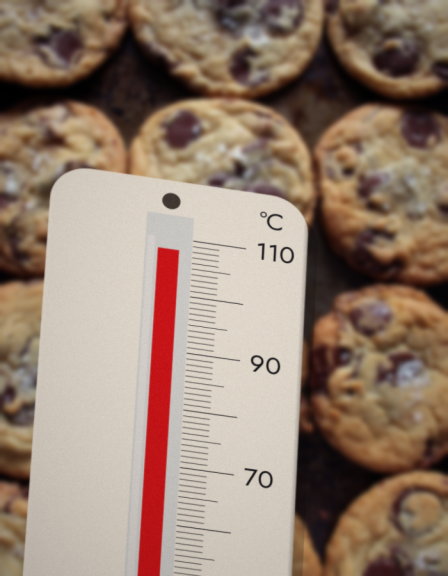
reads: 108
